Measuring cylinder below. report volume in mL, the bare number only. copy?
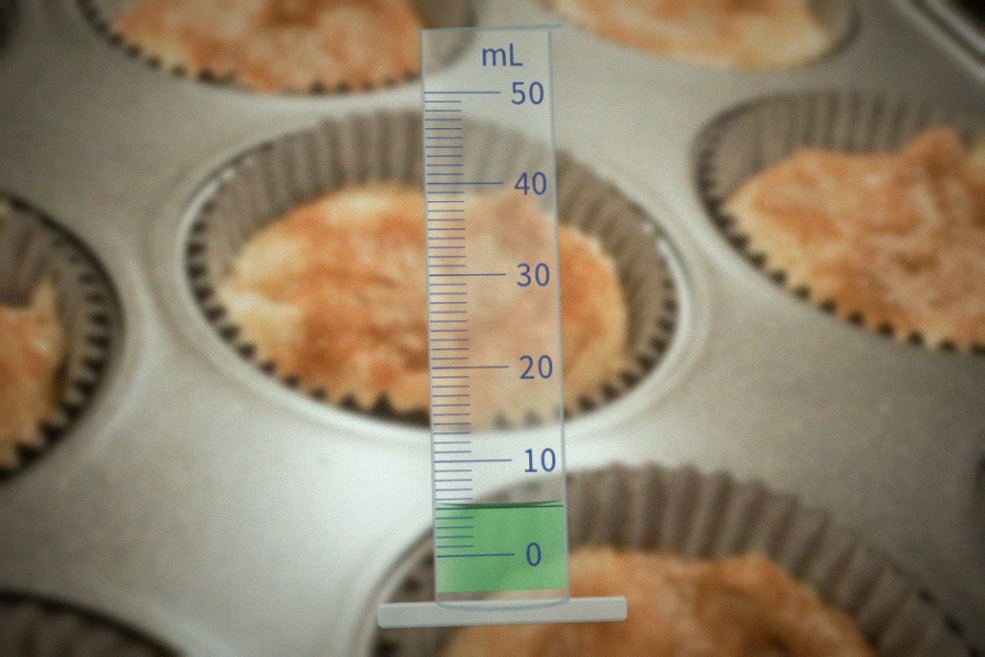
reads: 5
